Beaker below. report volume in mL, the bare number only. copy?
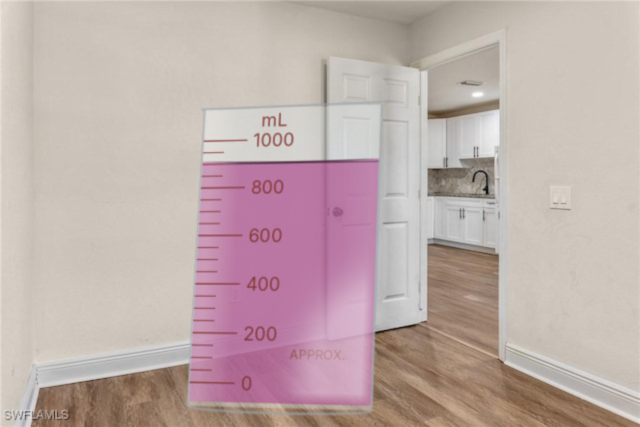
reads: 900
